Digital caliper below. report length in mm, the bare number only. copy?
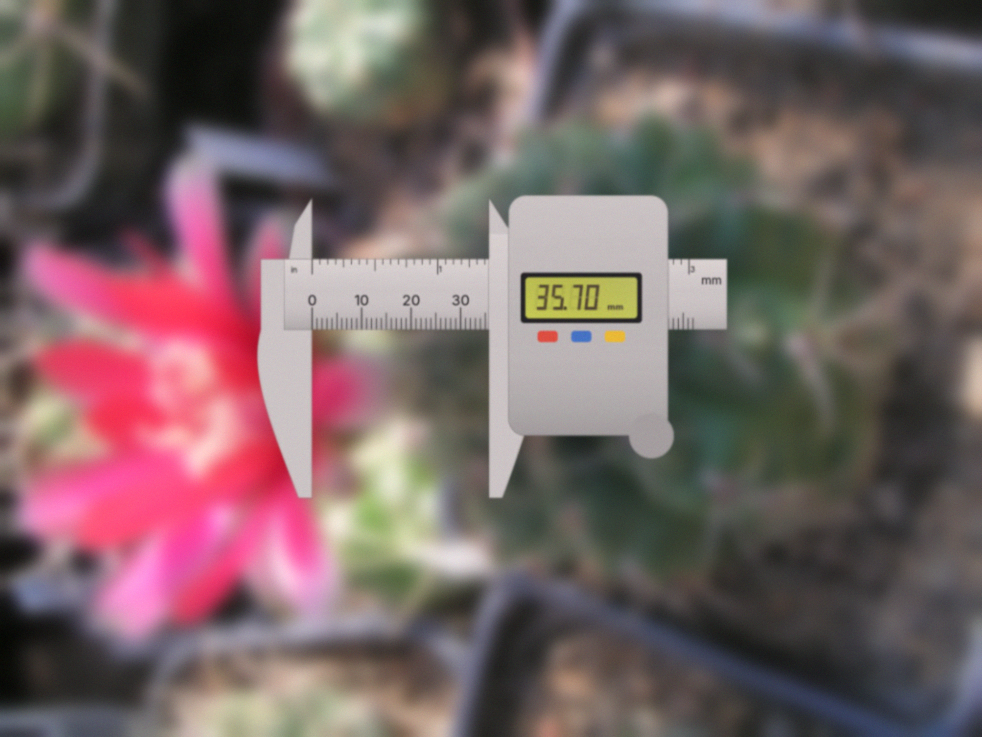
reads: 35.70
